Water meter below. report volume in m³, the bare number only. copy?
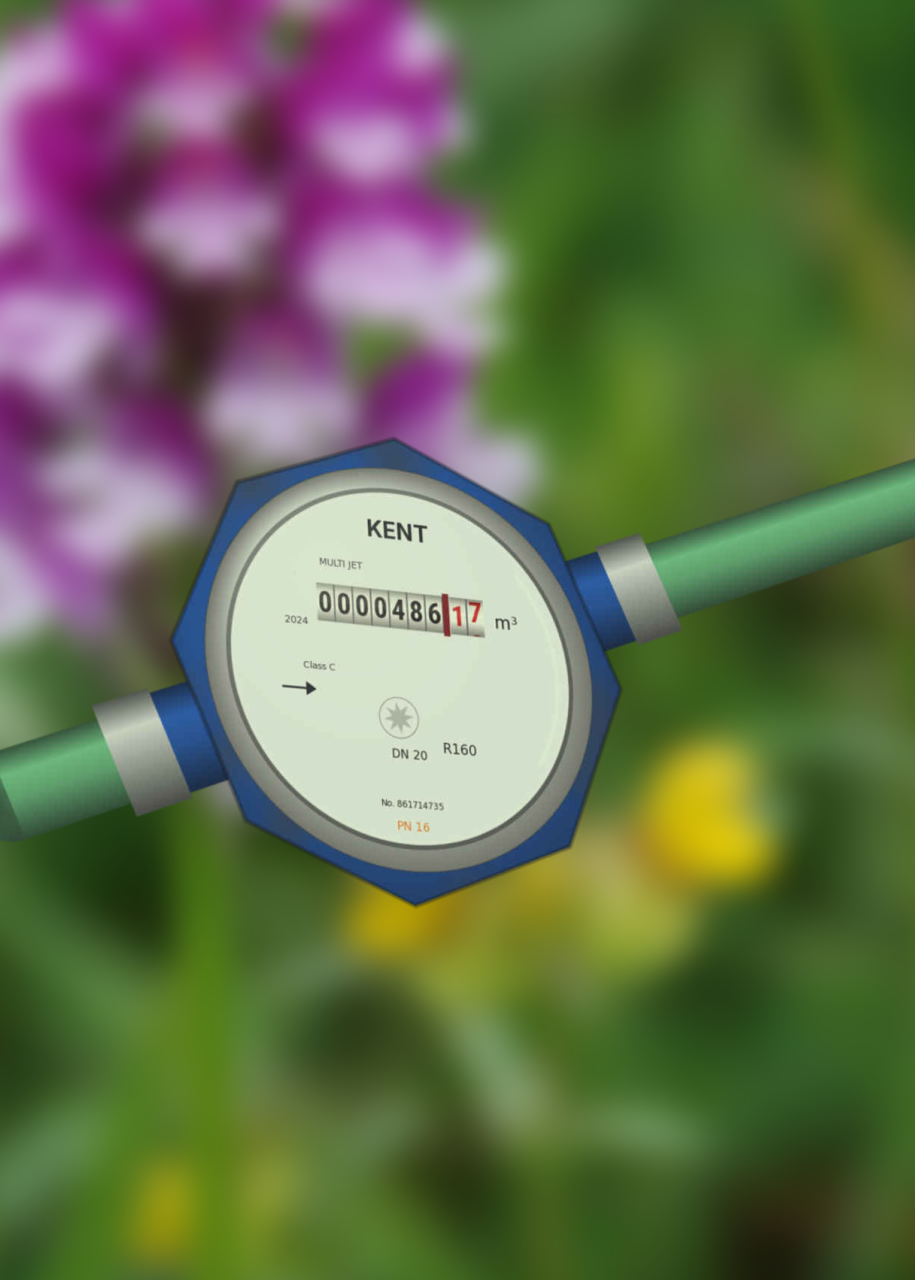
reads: 486.17
